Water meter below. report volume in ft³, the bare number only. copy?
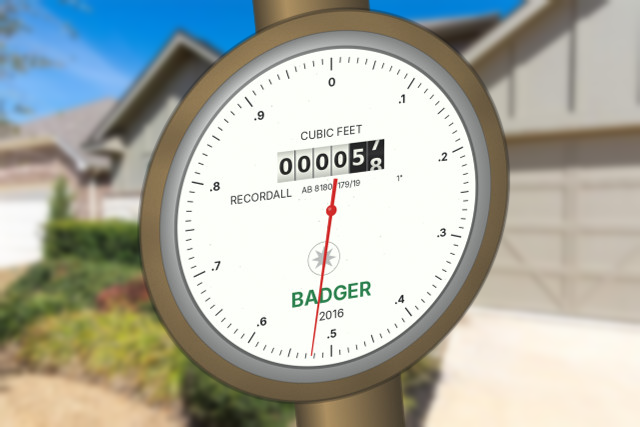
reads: 57.52
